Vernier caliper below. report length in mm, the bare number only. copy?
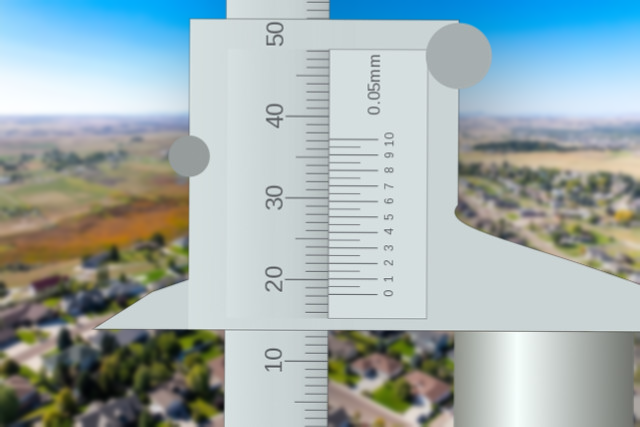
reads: 18.2
